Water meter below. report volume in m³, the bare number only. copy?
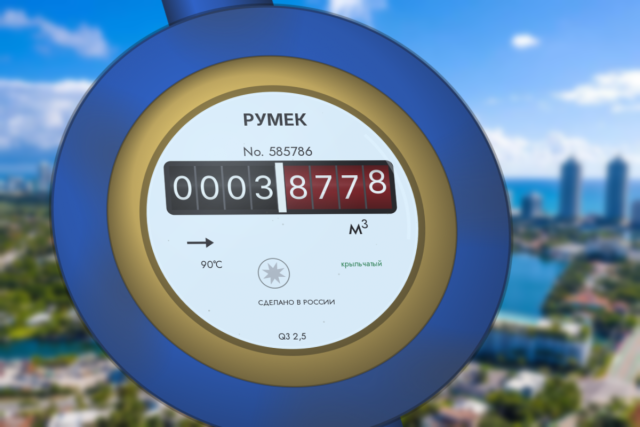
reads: 3.8778
